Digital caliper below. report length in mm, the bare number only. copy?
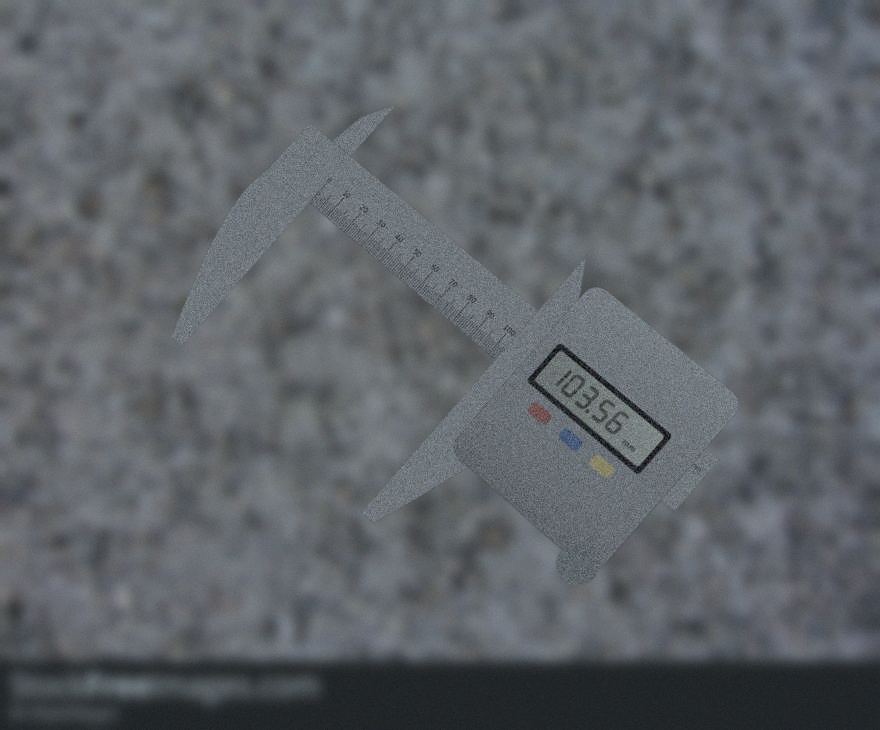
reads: 103.56
